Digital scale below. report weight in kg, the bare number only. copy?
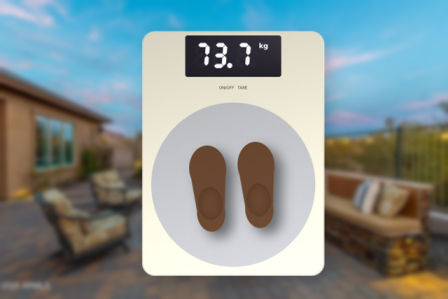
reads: 73.7
